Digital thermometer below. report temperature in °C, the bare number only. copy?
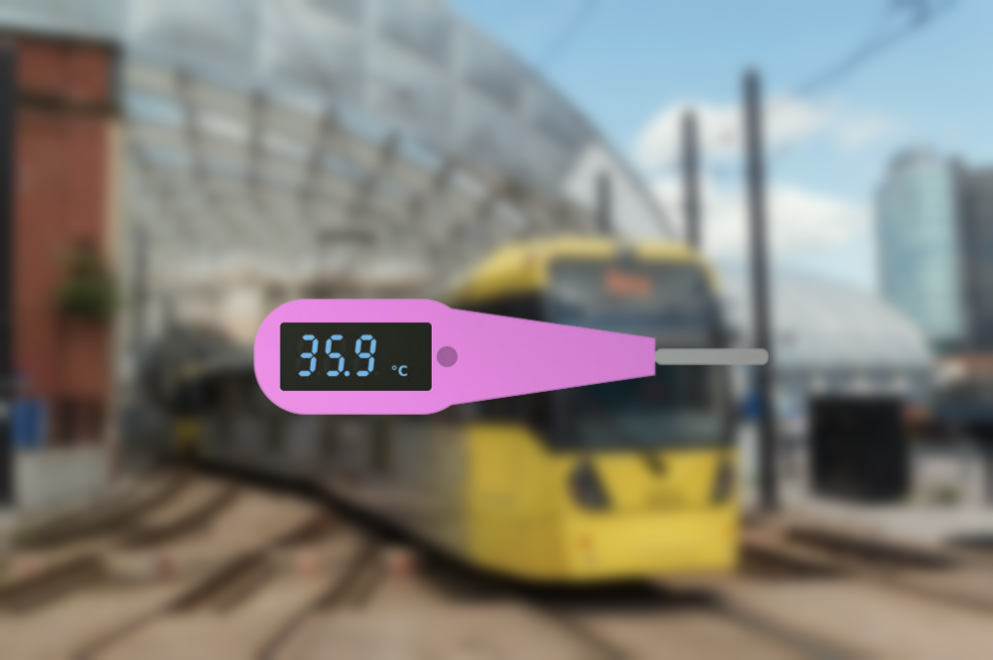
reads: 35.9
